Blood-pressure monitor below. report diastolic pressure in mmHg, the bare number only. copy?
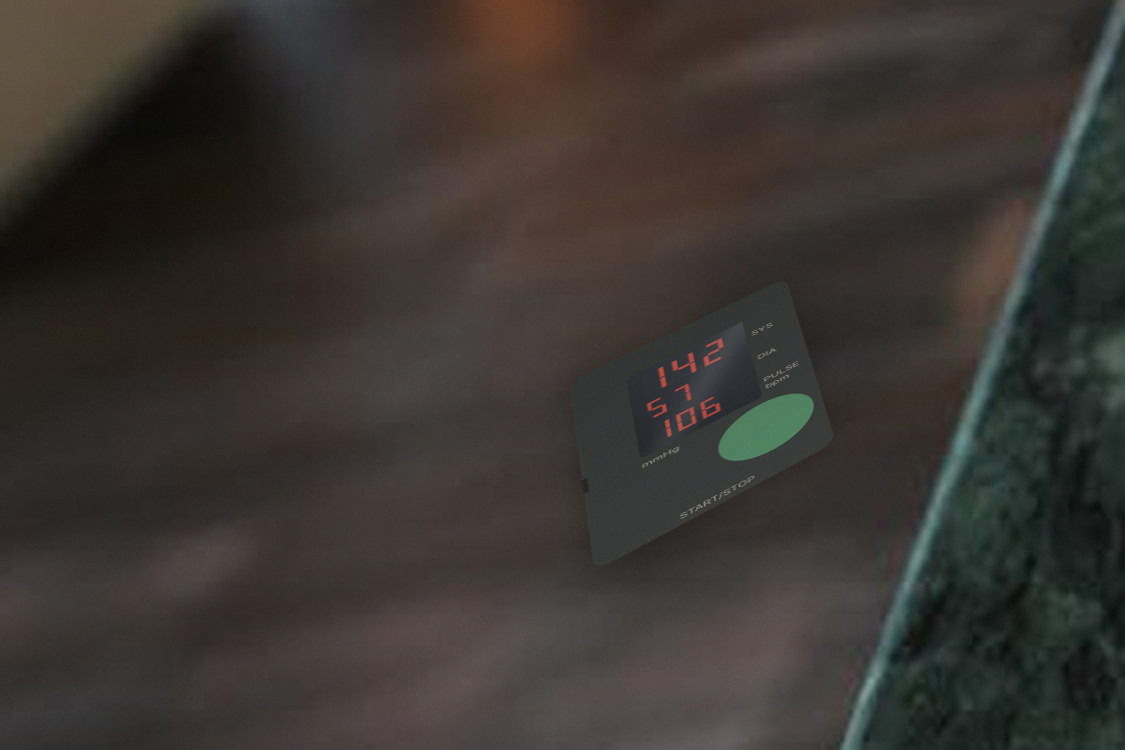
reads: 57
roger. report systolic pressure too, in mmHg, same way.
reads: 142
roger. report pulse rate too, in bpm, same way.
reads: 106
